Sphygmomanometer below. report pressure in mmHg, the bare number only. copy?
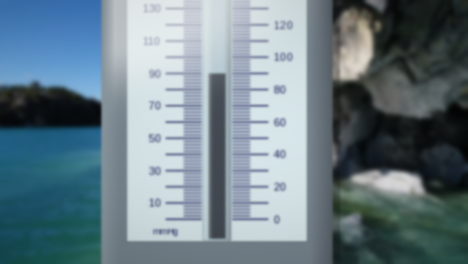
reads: 90
